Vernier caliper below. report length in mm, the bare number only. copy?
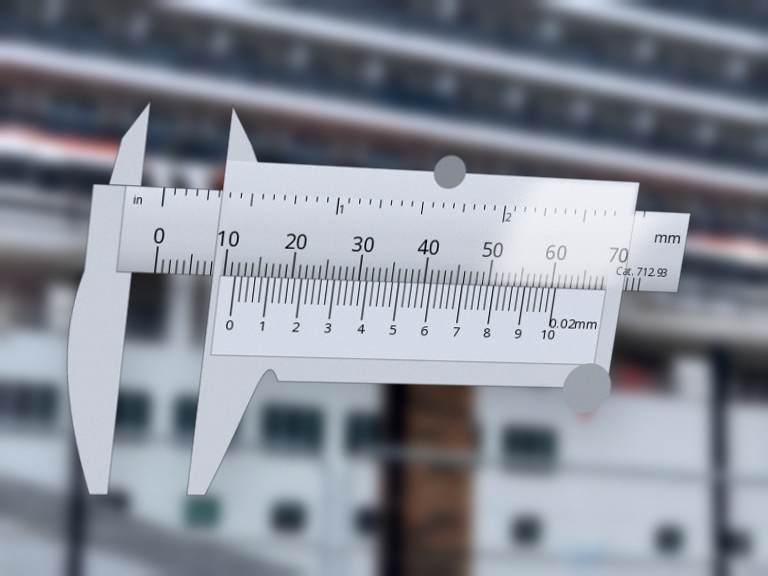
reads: 11.6
